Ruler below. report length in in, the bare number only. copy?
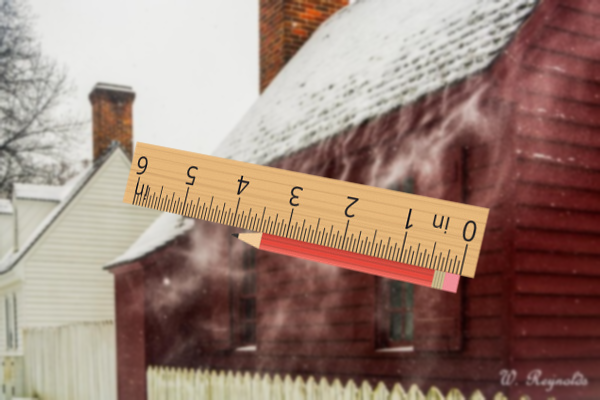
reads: 4
